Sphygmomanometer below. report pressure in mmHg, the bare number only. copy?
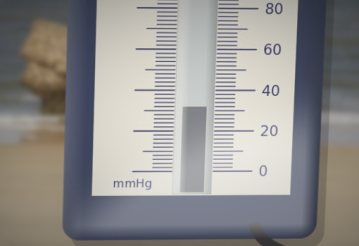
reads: 32
